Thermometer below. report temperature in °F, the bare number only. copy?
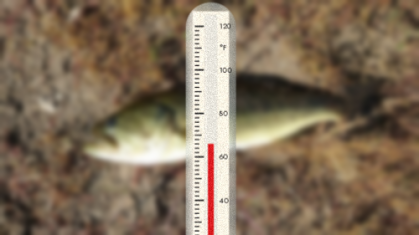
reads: 66
